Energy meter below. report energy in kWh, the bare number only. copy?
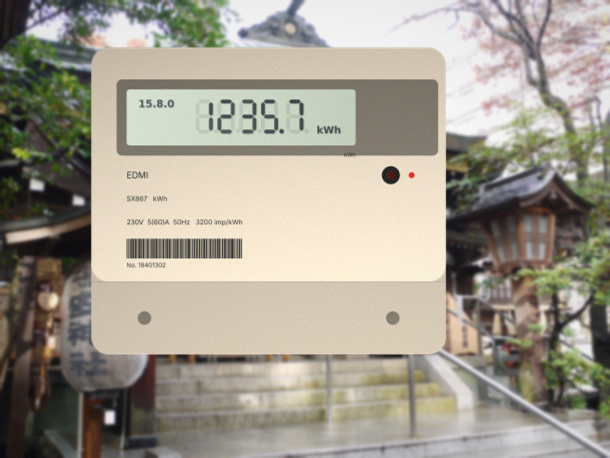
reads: 1235.7
